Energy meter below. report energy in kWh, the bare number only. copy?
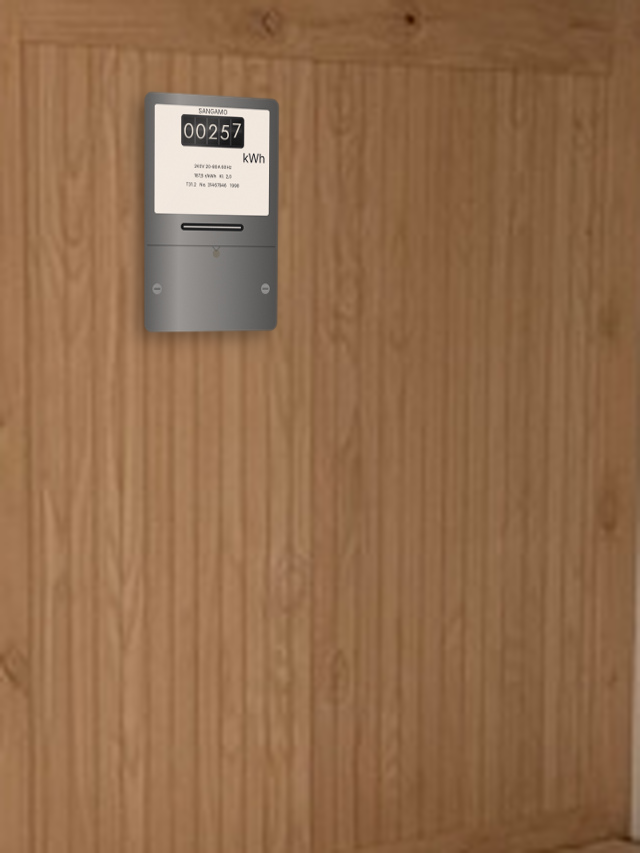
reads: 257
